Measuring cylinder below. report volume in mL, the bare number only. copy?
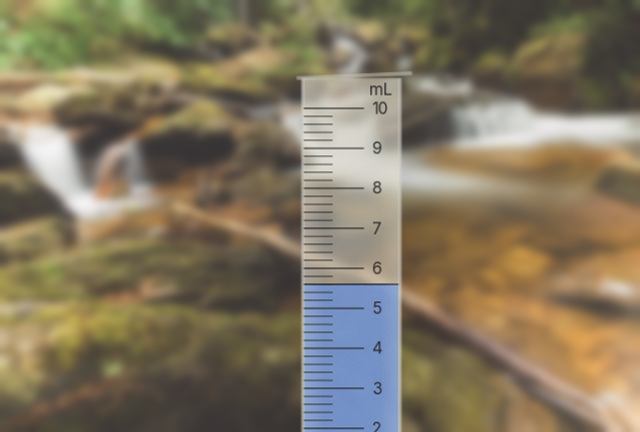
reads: 5.6
